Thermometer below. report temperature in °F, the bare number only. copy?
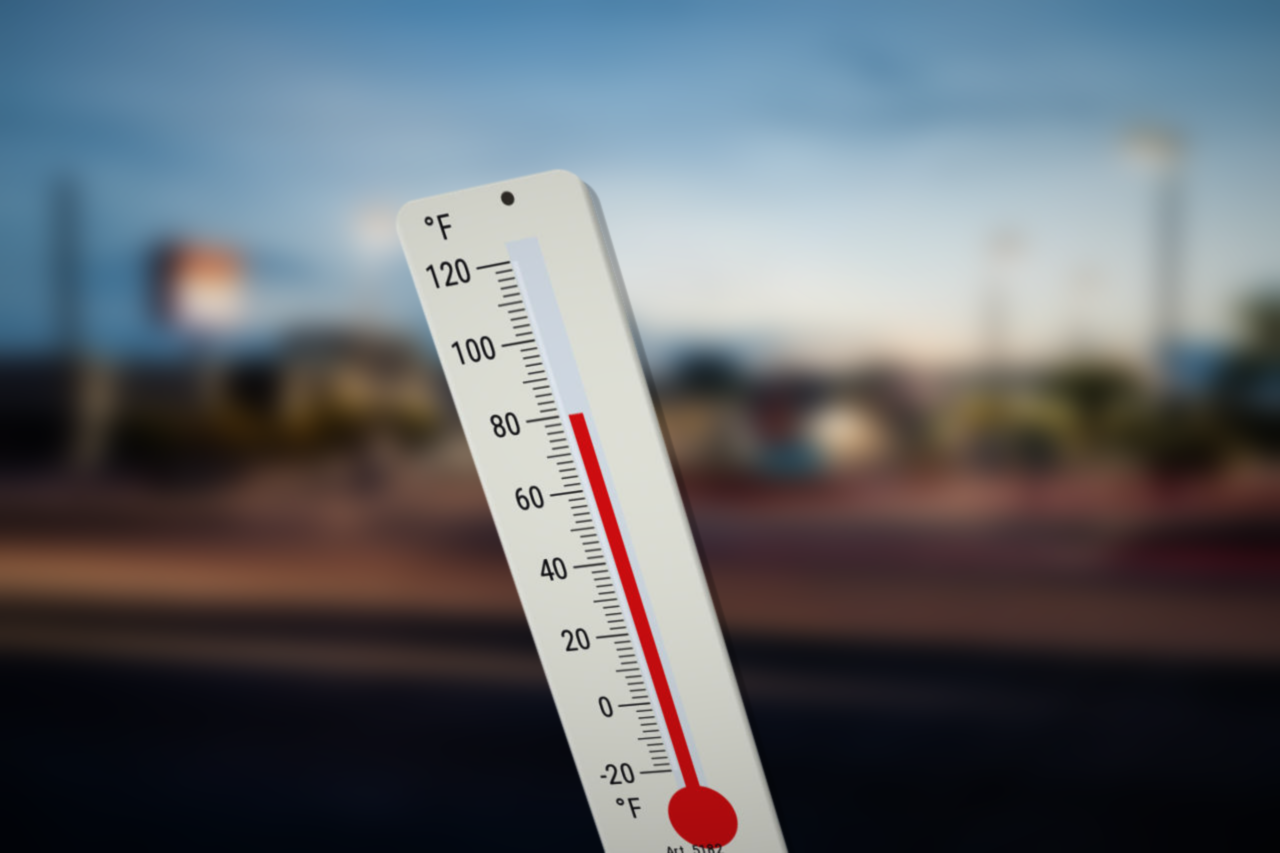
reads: 80
